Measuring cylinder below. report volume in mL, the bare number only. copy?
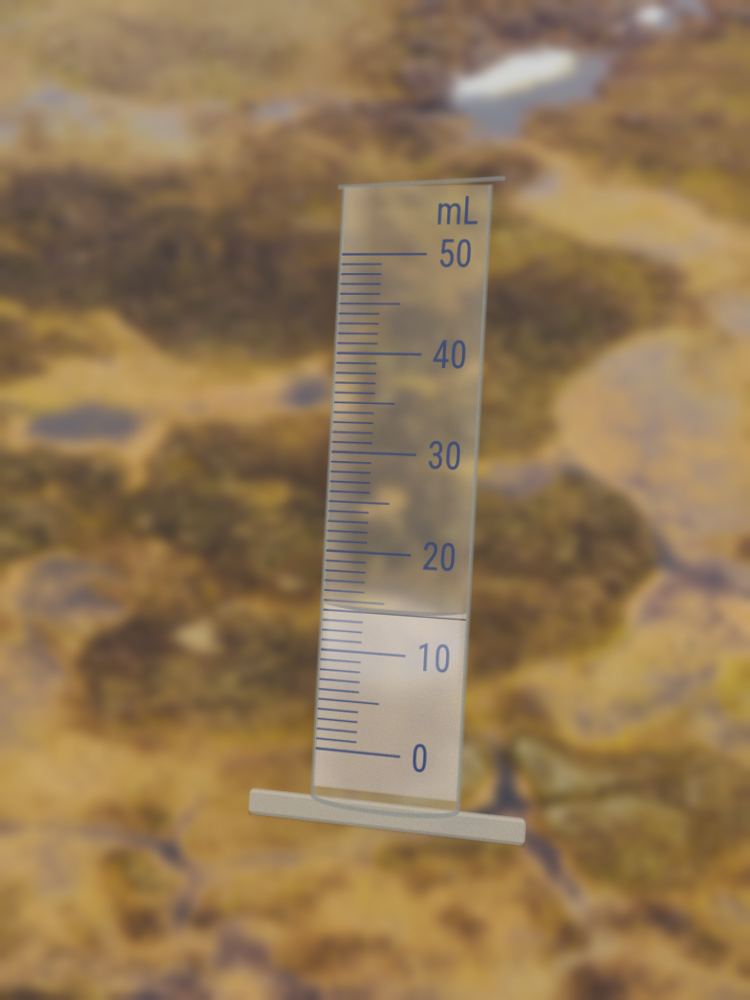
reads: 14
